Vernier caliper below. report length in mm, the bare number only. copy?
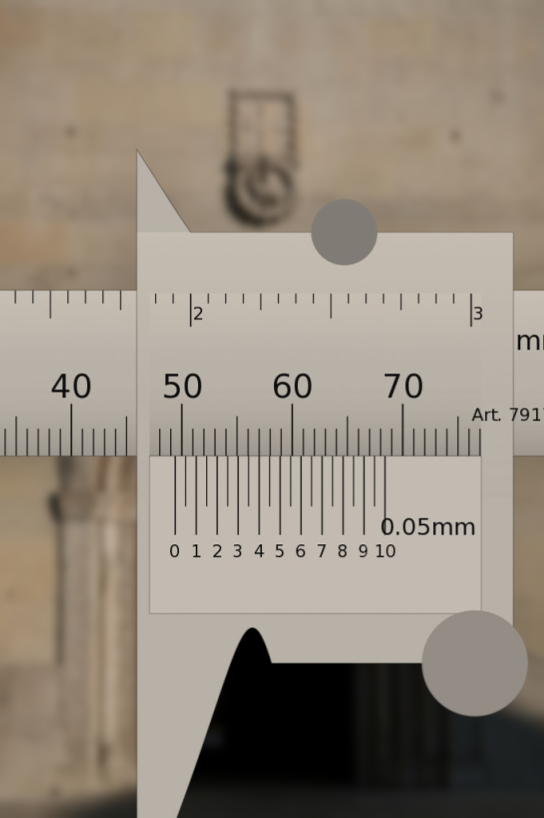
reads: 49.4
